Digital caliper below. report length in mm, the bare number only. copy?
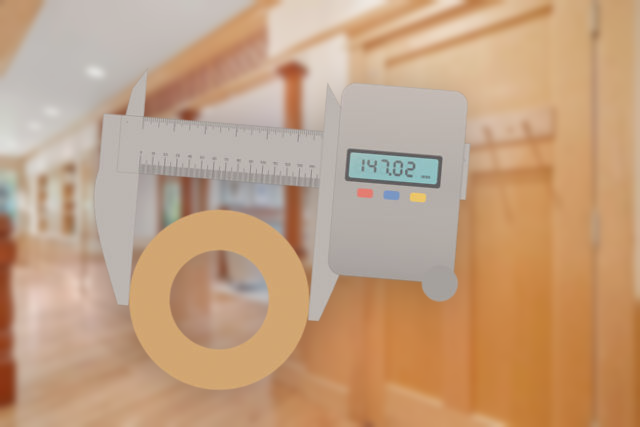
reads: 147.02
